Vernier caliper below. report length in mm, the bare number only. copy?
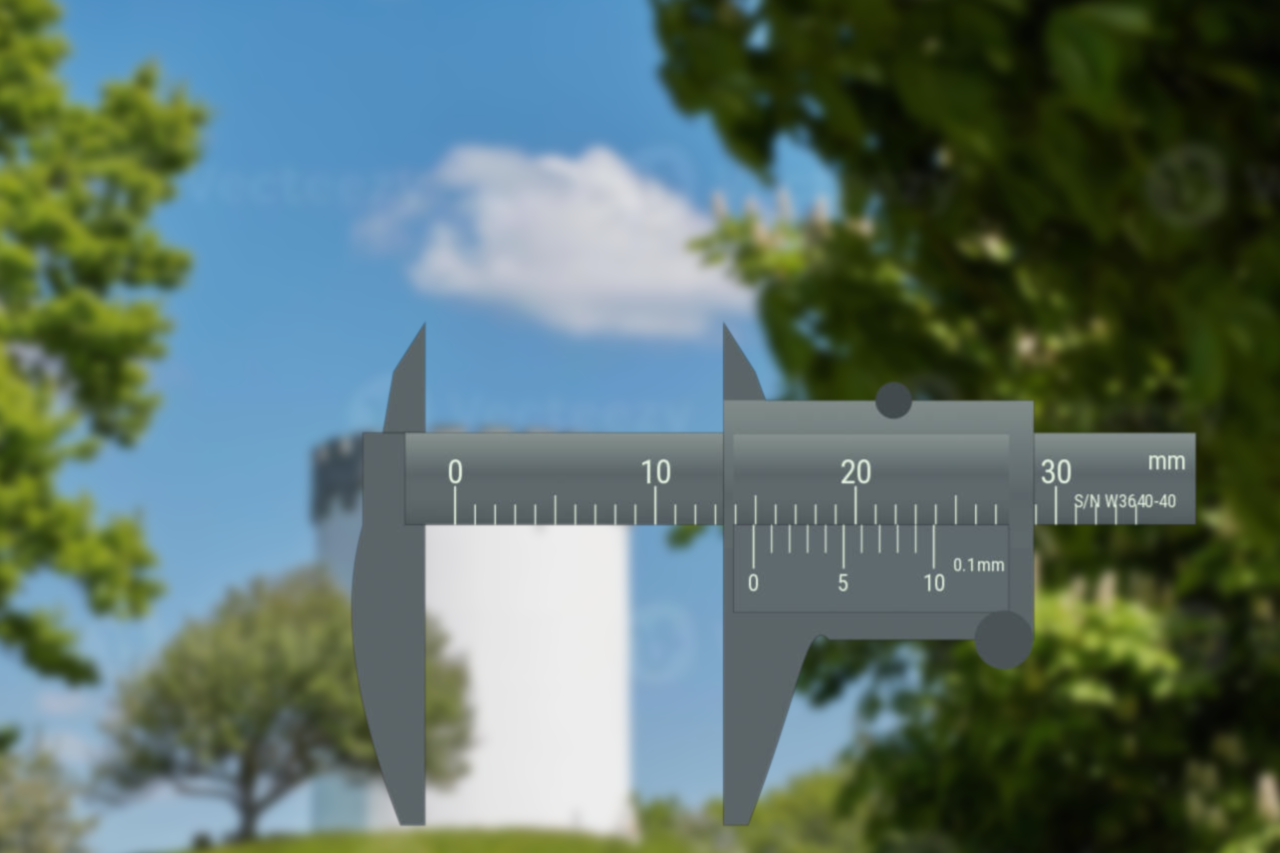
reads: 14.9
